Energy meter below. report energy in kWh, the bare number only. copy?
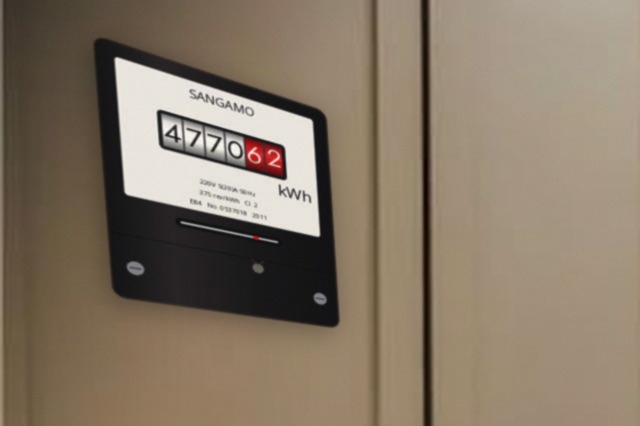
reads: 4770.62
